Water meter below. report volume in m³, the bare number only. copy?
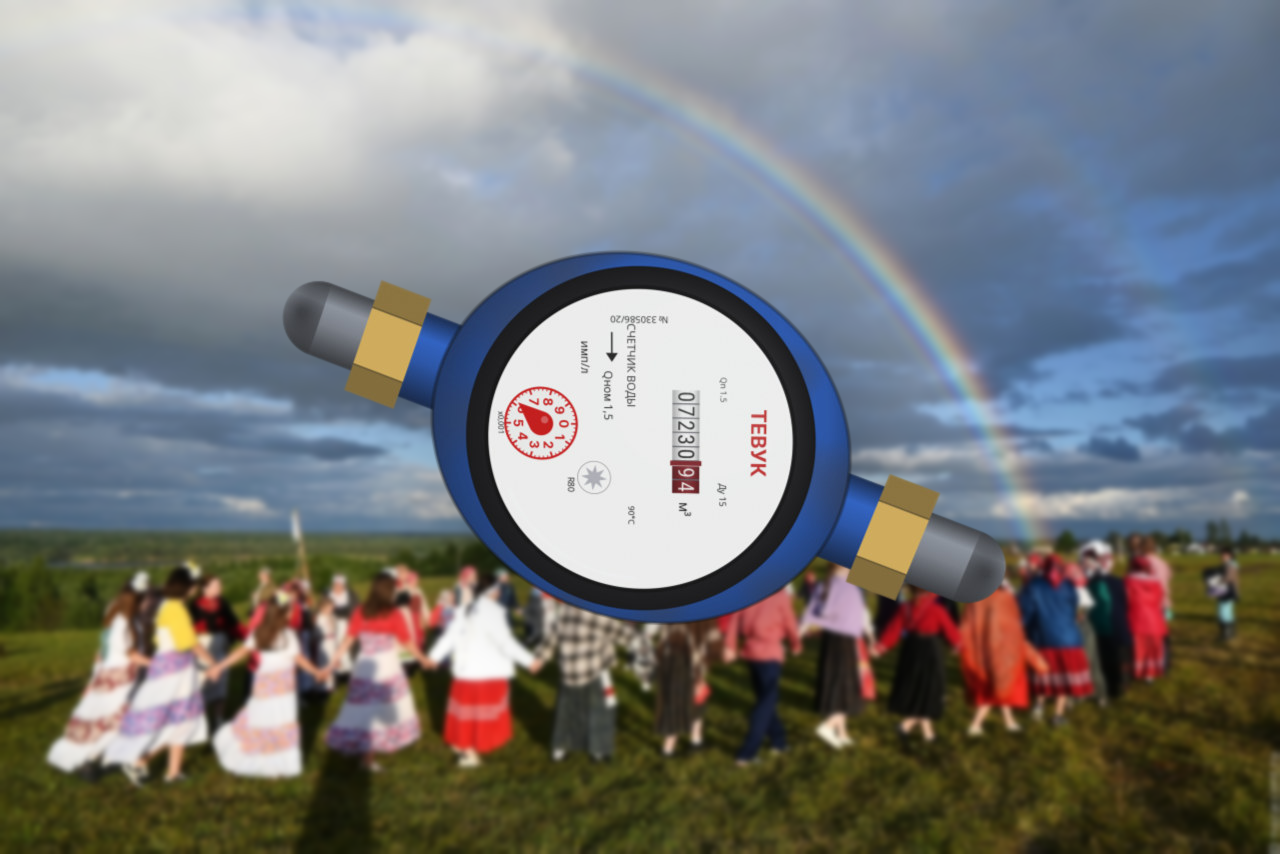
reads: 7230.946
